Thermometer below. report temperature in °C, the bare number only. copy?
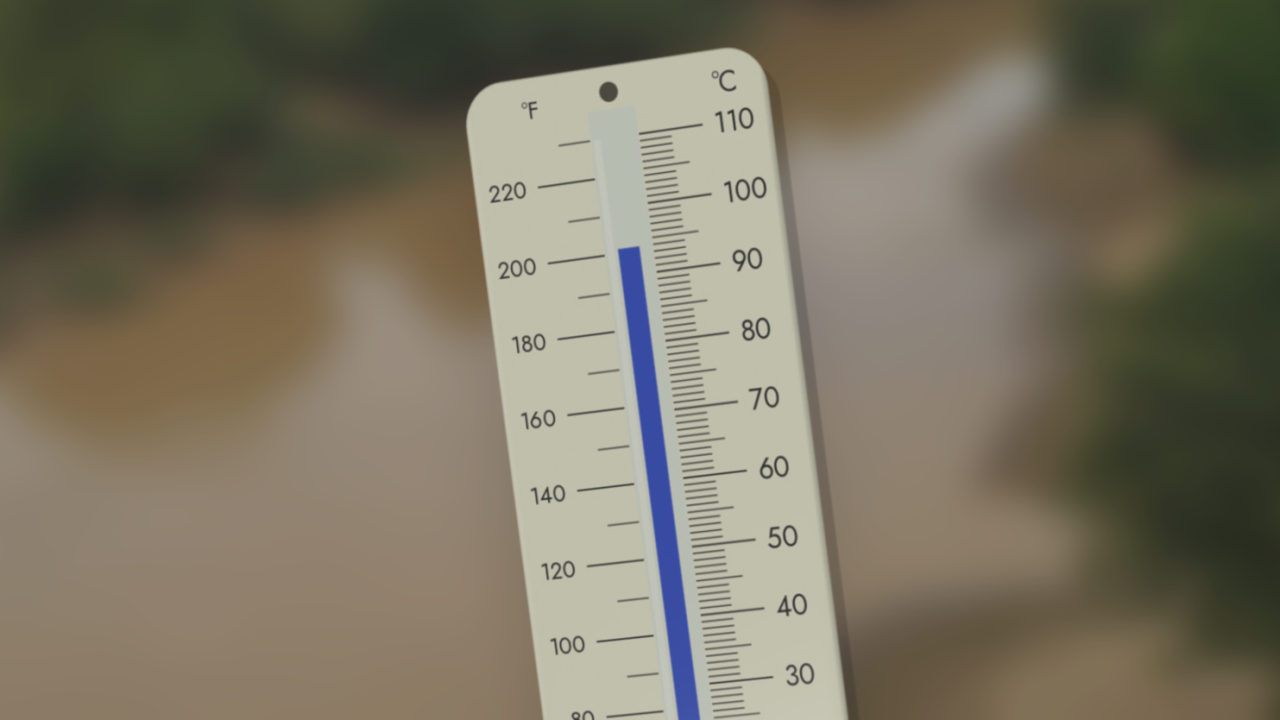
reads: 94
